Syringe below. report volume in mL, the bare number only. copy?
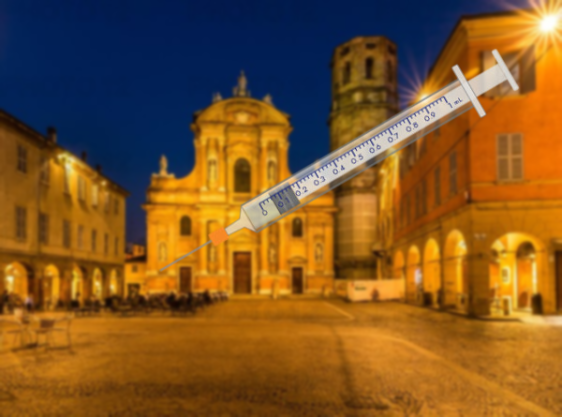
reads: 0.06
